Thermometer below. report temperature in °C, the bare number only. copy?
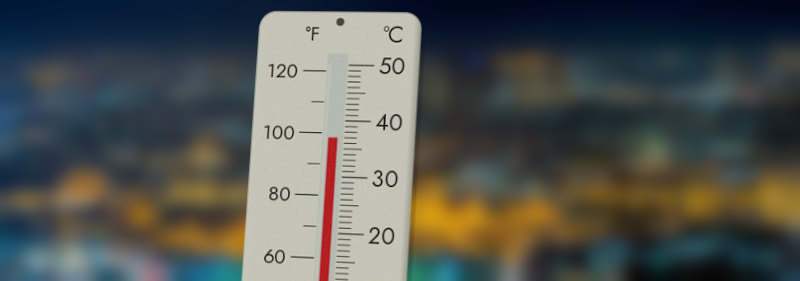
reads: 37
